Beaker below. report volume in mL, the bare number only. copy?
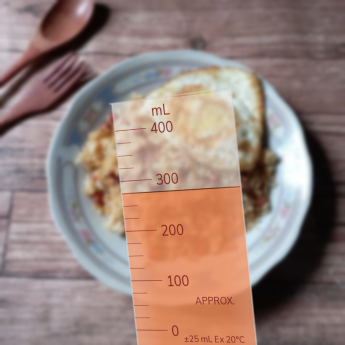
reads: 275
